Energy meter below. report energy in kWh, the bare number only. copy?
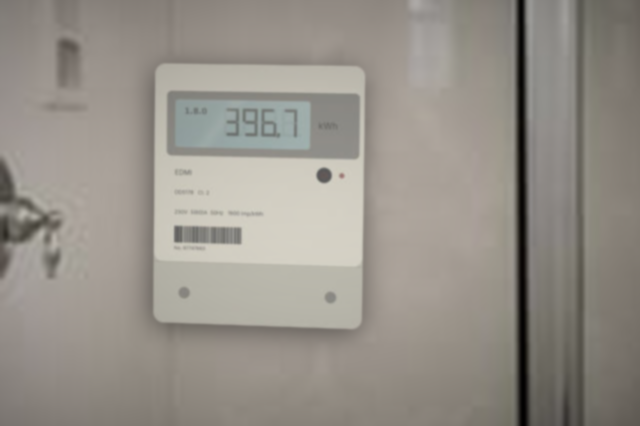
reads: 396.7
